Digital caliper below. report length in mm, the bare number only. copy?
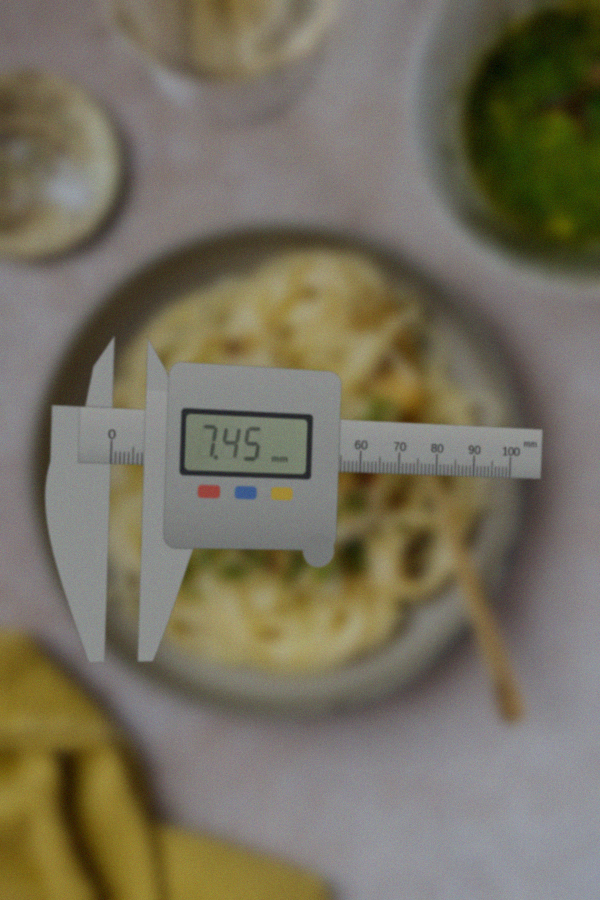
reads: 7.45
